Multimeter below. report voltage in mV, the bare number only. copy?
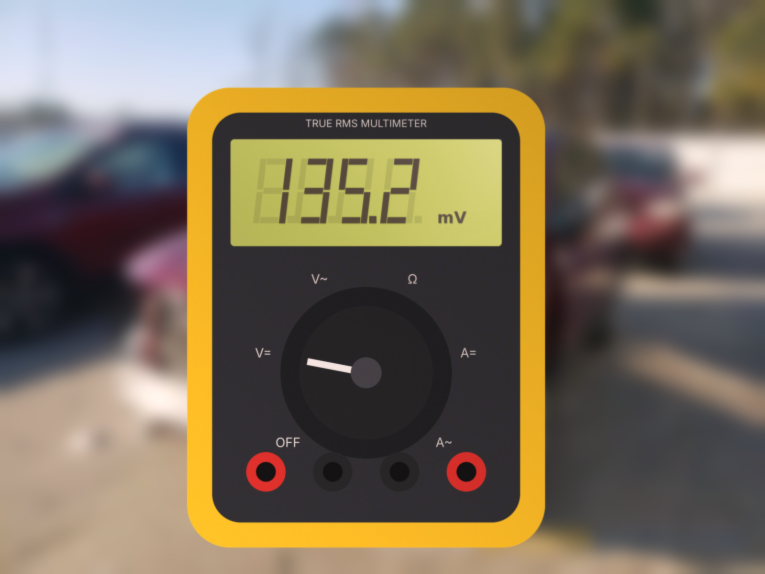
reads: 135.2
